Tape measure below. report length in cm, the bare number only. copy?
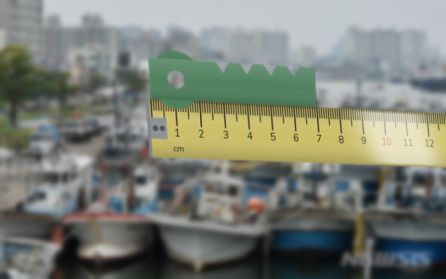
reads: 7
